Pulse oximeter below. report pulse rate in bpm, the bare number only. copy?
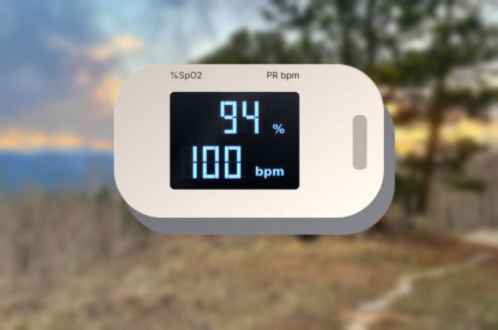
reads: 100
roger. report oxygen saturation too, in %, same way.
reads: 94
